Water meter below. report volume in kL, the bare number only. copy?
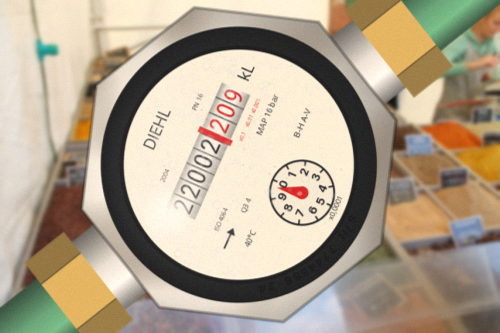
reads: 22002.2089
